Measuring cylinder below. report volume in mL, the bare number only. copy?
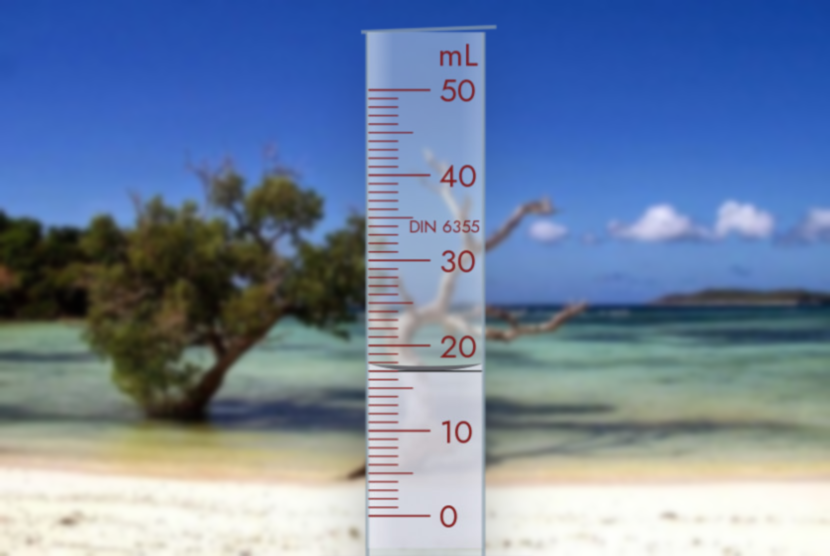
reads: 17
